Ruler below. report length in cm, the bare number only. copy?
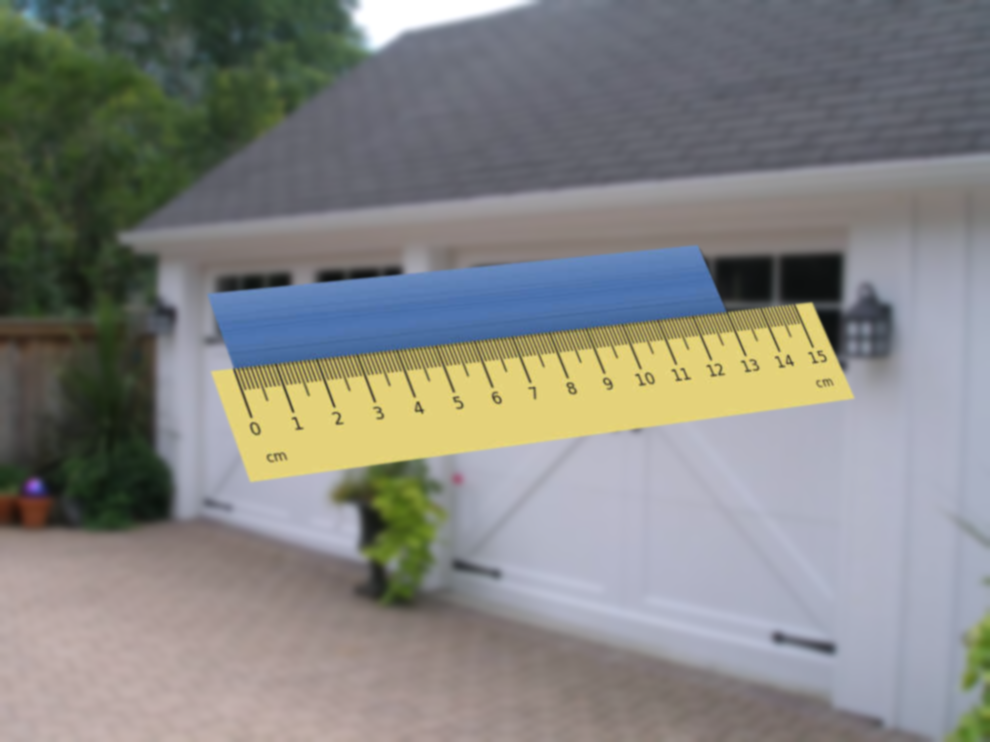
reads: 13
